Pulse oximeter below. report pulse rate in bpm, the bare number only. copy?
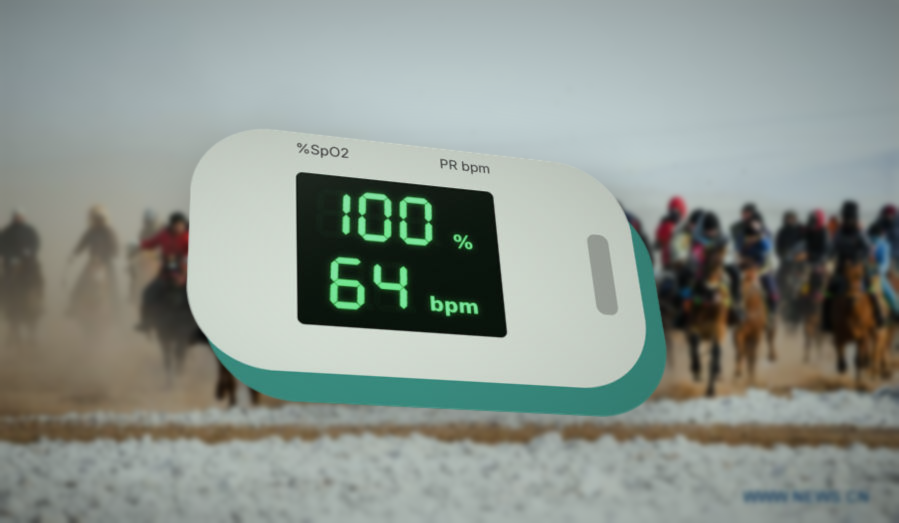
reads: 64
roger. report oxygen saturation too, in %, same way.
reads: 100
